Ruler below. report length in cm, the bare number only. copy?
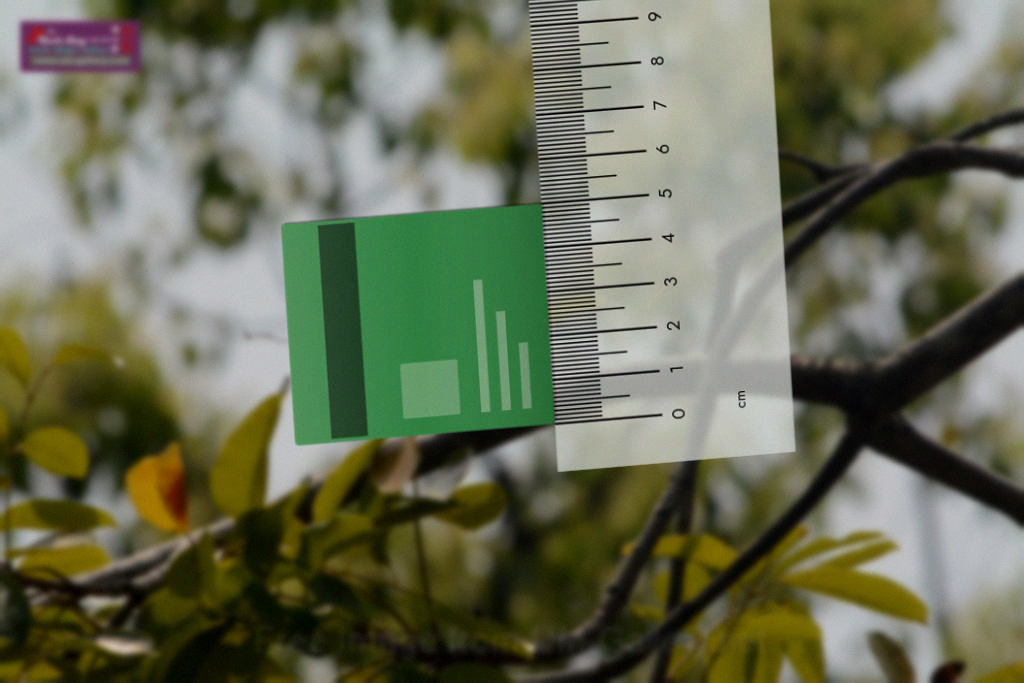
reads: 5
